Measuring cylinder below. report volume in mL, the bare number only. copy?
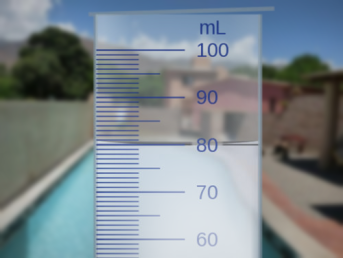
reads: 80
